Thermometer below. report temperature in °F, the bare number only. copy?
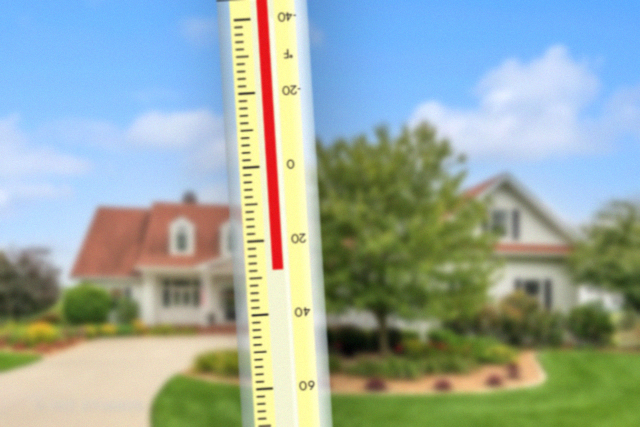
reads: 28
